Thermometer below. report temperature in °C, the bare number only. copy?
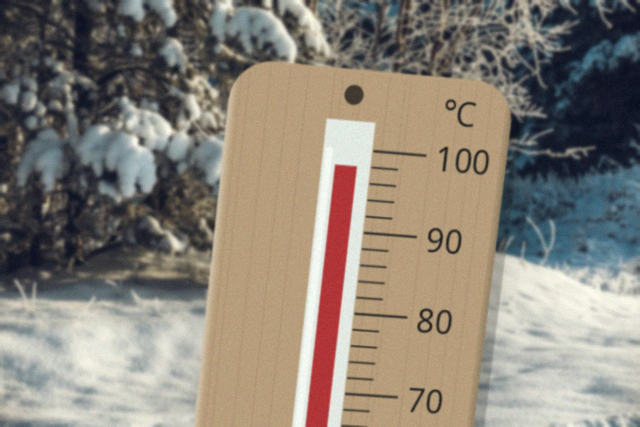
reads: 98
